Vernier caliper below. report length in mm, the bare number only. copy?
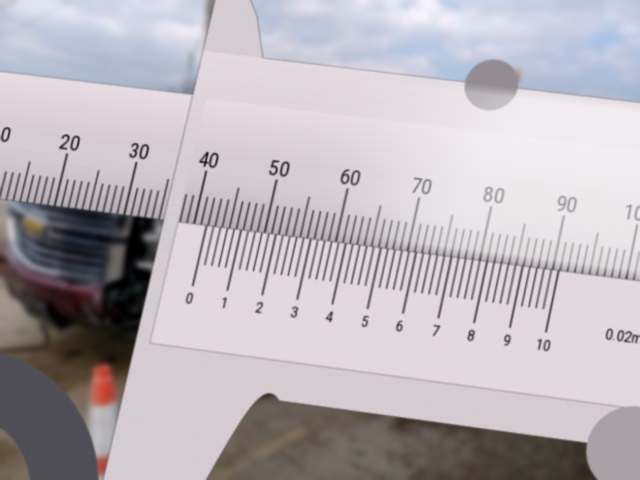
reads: 41.8
